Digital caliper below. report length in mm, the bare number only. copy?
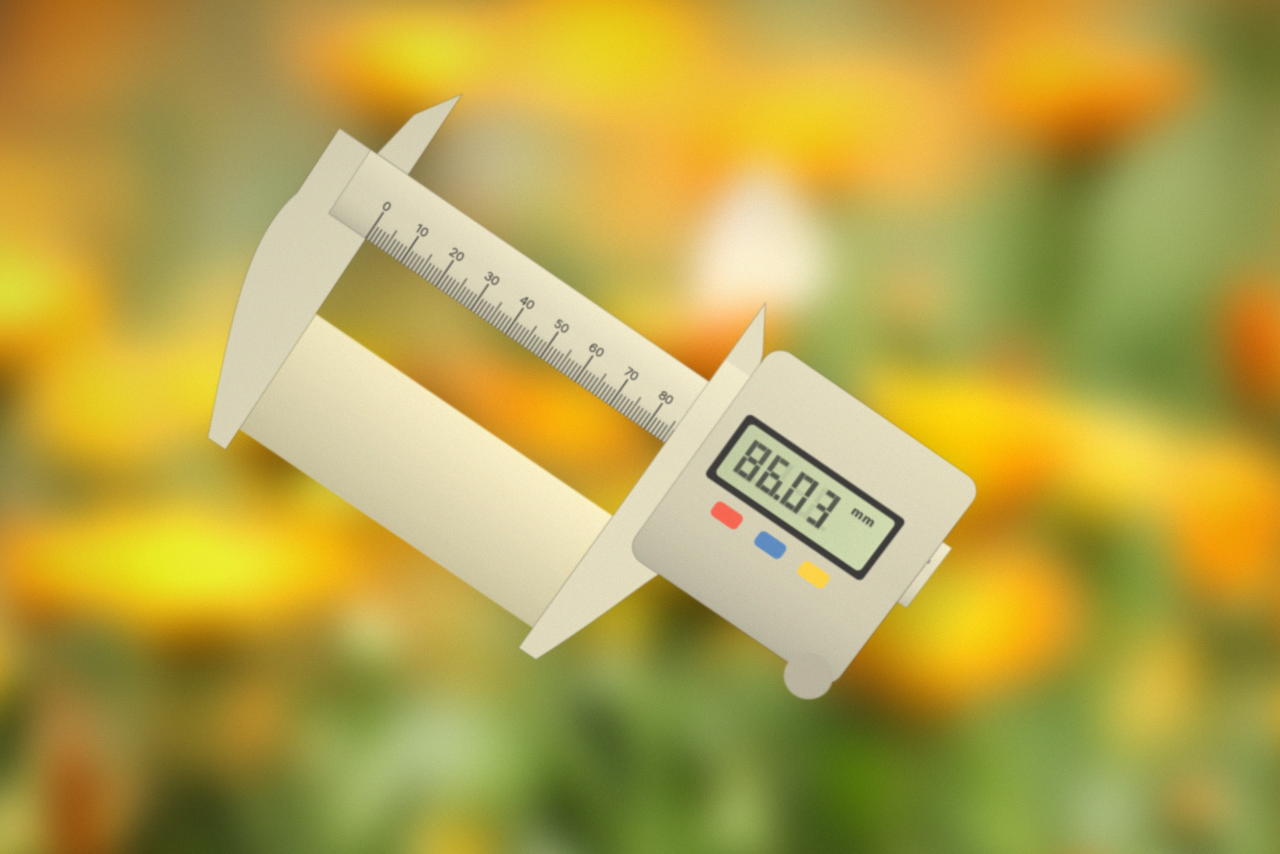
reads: 86.03
